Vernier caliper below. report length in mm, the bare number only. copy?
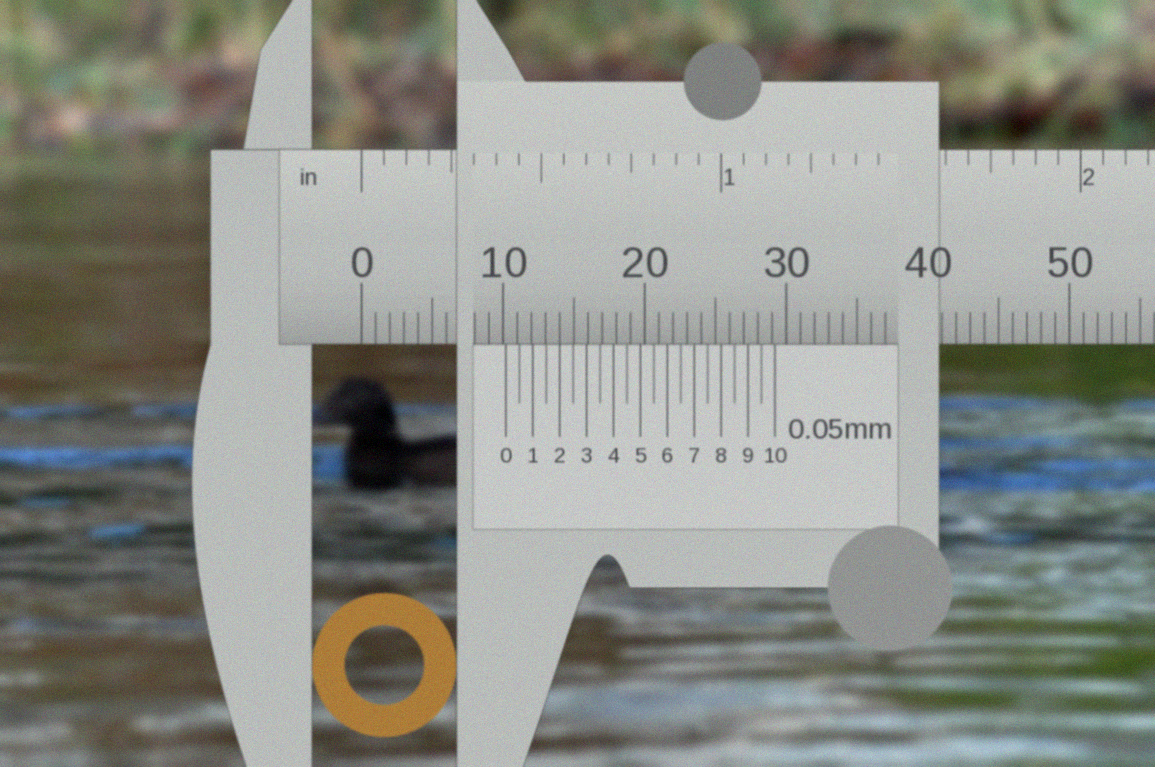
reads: 10.2
